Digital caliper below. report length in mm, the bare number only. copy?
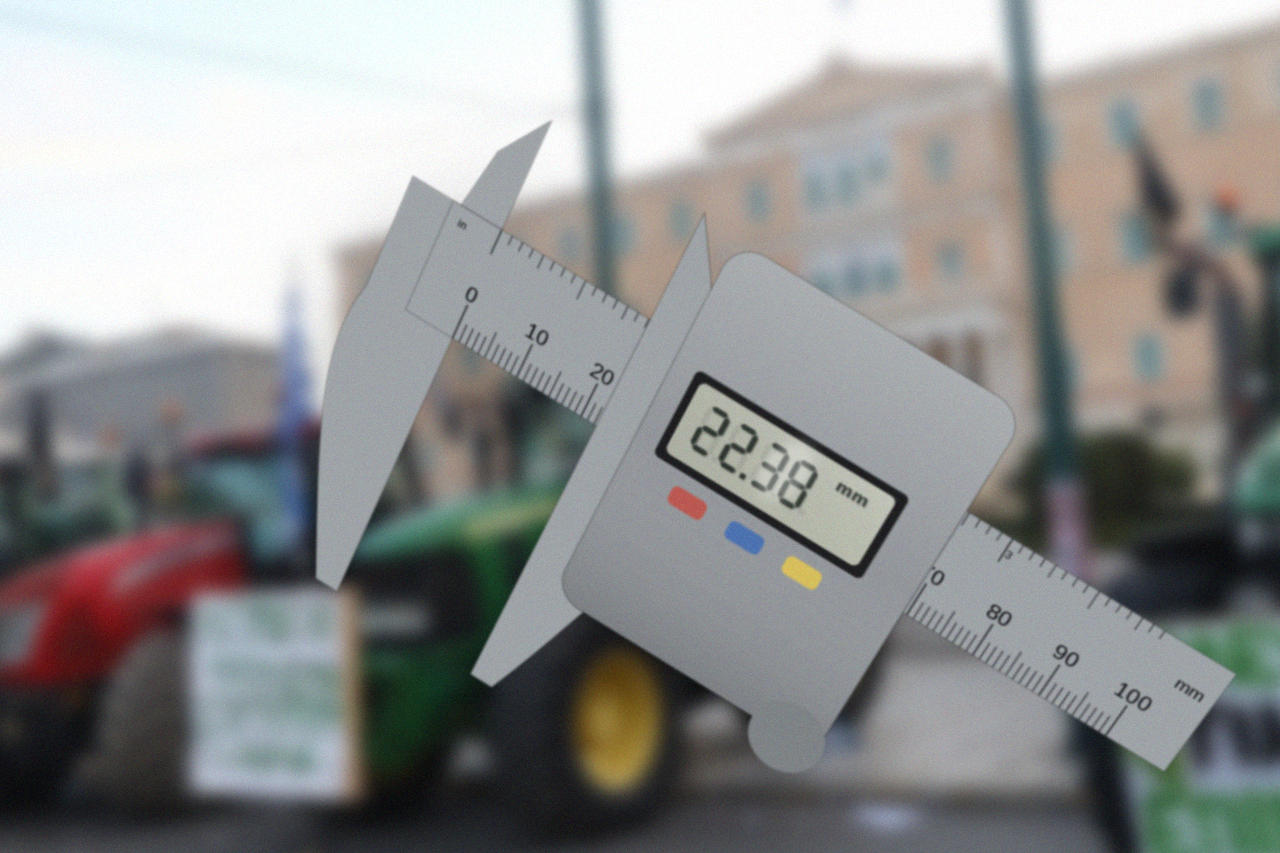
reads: 22.38
